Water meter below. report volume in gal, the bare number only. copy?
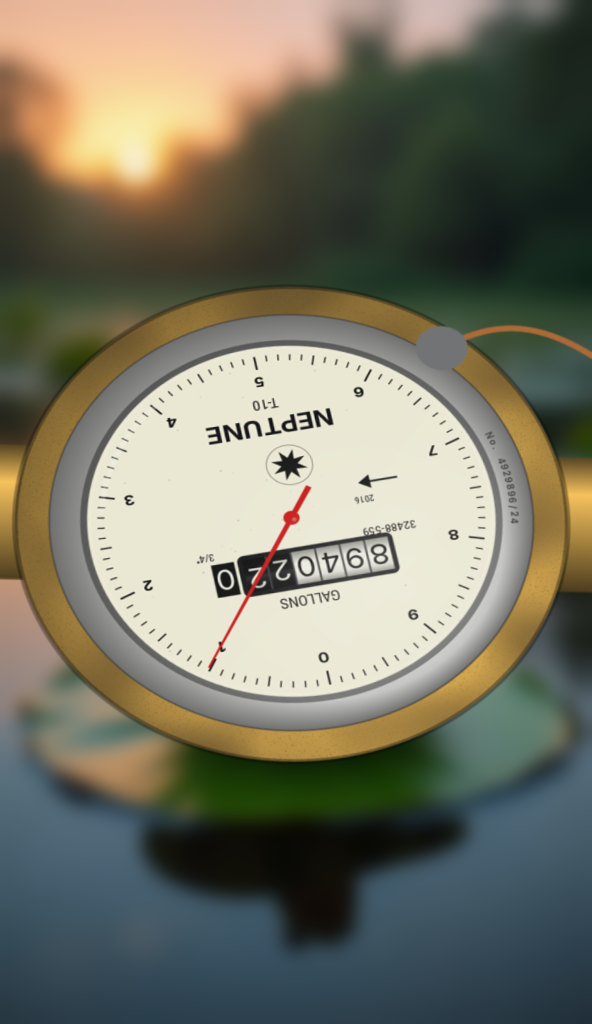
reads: 8940221.0
